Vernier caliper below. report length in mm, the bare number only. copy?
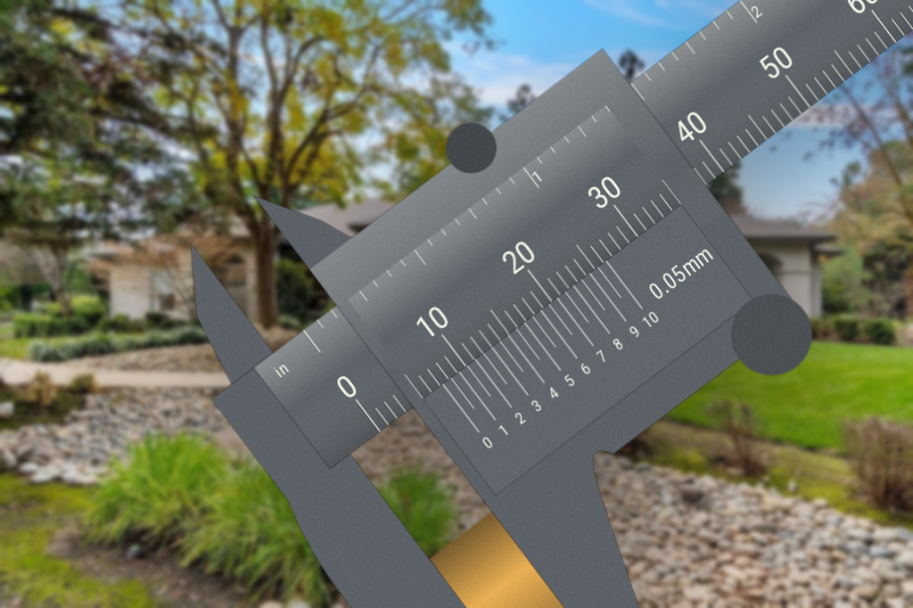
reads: 7.3
